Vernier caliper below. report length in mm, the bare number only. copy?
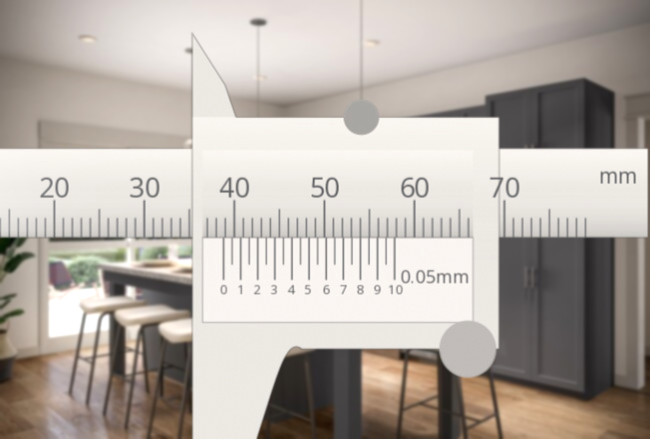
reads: 38.8
